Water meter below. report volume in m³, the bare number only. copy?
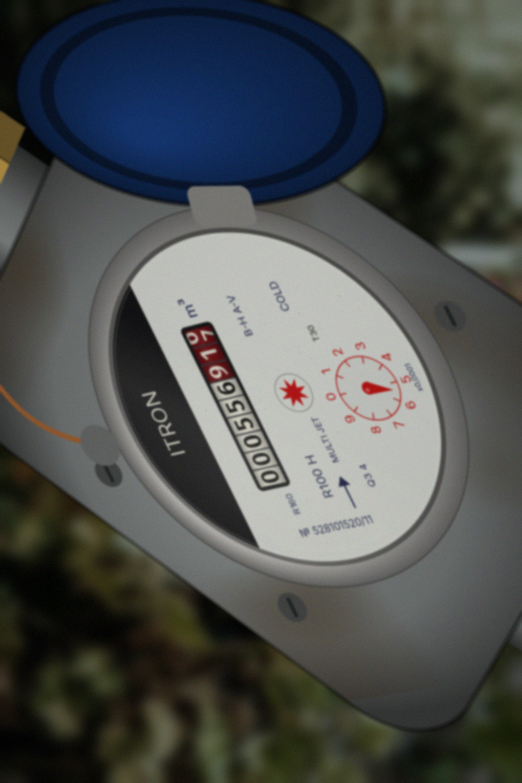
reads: 556.9165
